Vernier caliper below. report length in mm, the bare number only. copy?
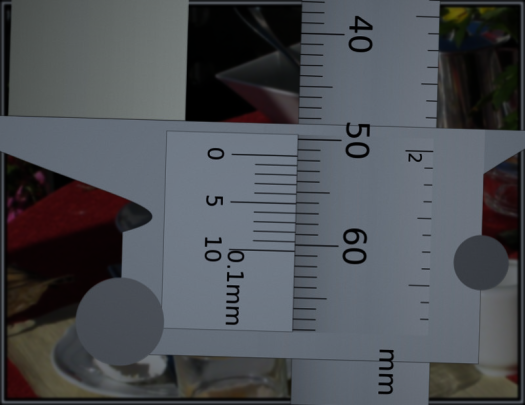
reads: 51.6
